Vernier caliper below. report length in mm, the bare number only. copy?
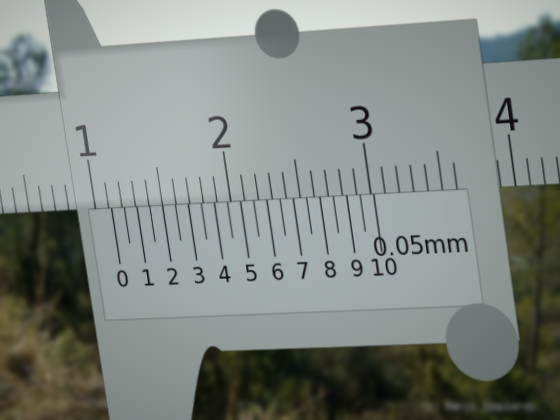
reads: 11.2
